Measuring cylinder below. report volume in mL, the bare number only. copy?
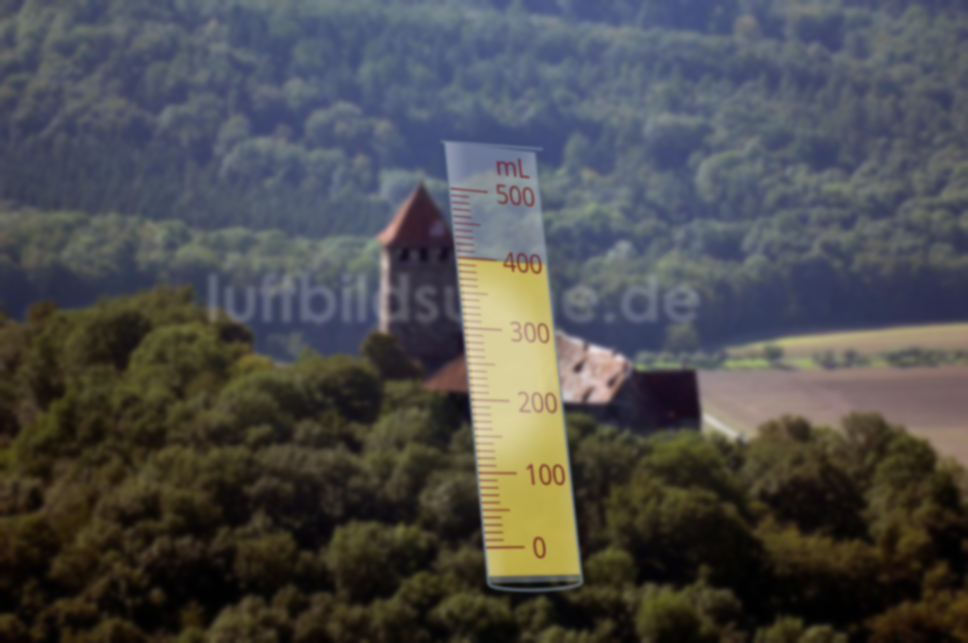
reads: 400
